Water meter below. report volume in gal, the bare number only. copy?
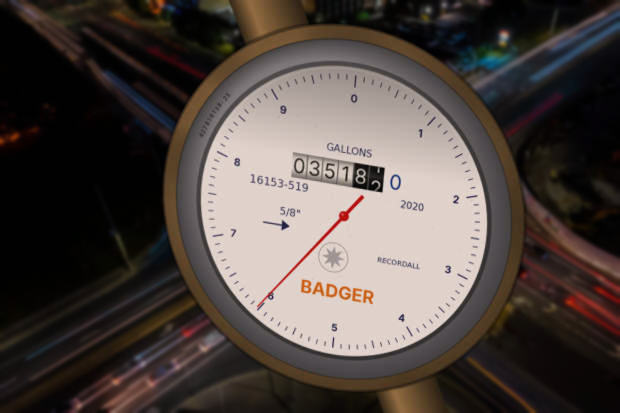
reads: 351816.0
